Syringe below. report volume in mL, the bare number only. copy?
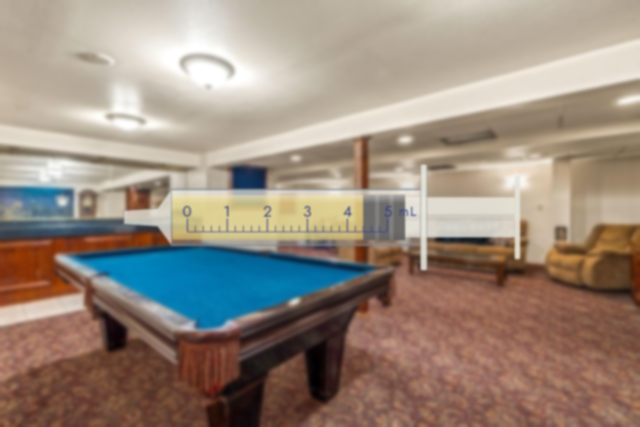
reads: 4.4
